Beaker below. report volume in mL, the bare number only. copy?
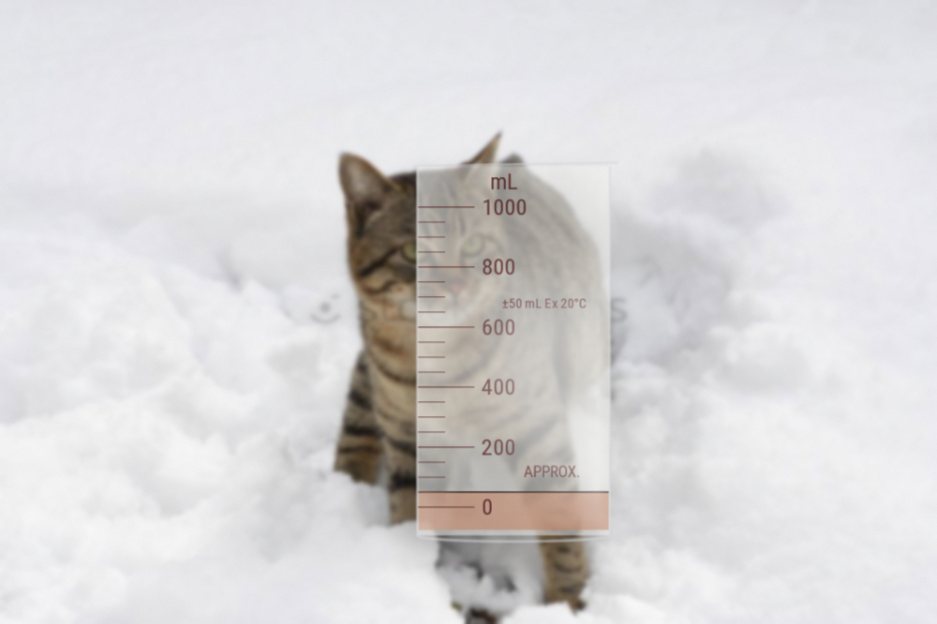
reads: 50
